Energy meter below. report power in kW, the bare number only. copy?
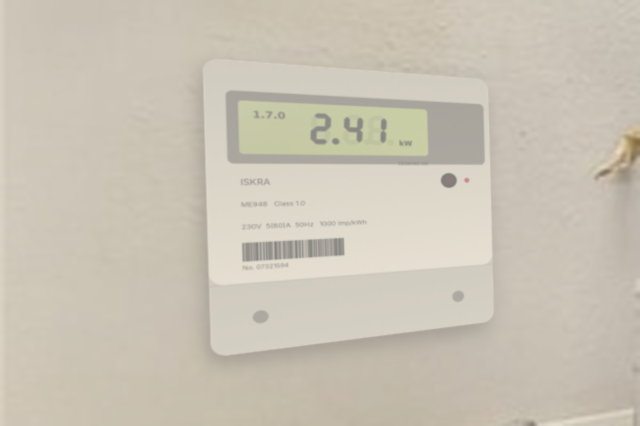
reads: 2.41
